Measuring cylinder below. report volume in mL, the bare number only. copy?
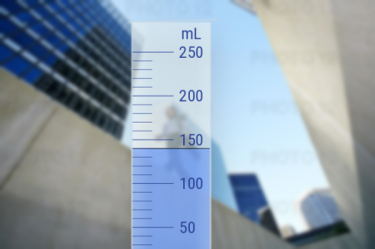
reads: 140
